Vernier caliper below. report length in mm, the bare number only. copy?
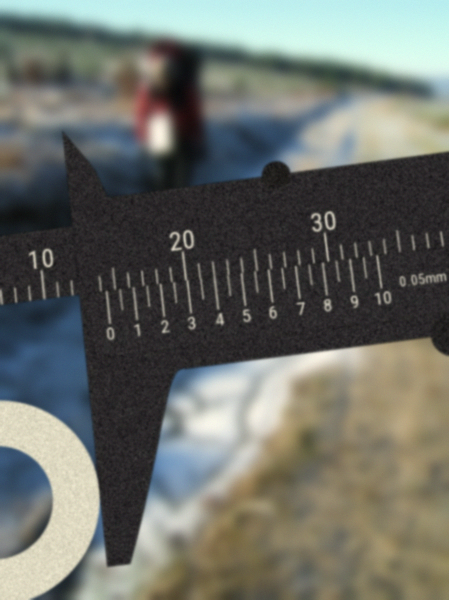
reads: 14.4
